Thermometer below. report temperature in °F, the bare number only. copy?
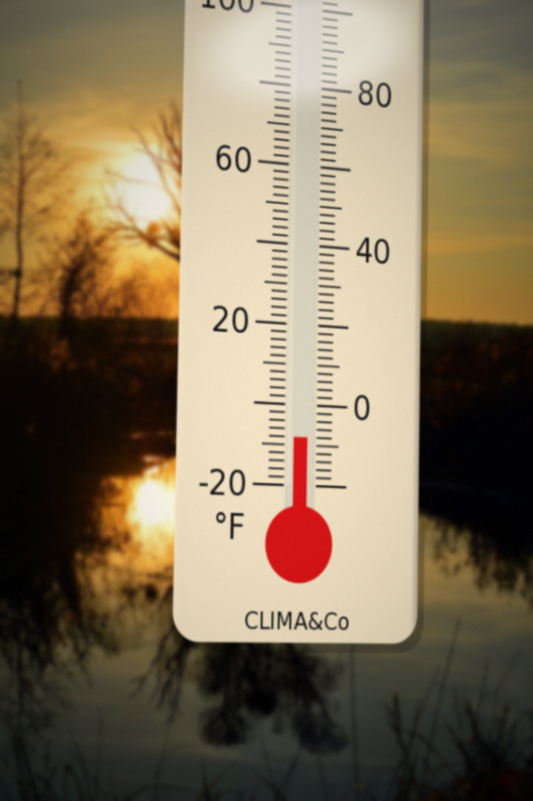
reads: -8
